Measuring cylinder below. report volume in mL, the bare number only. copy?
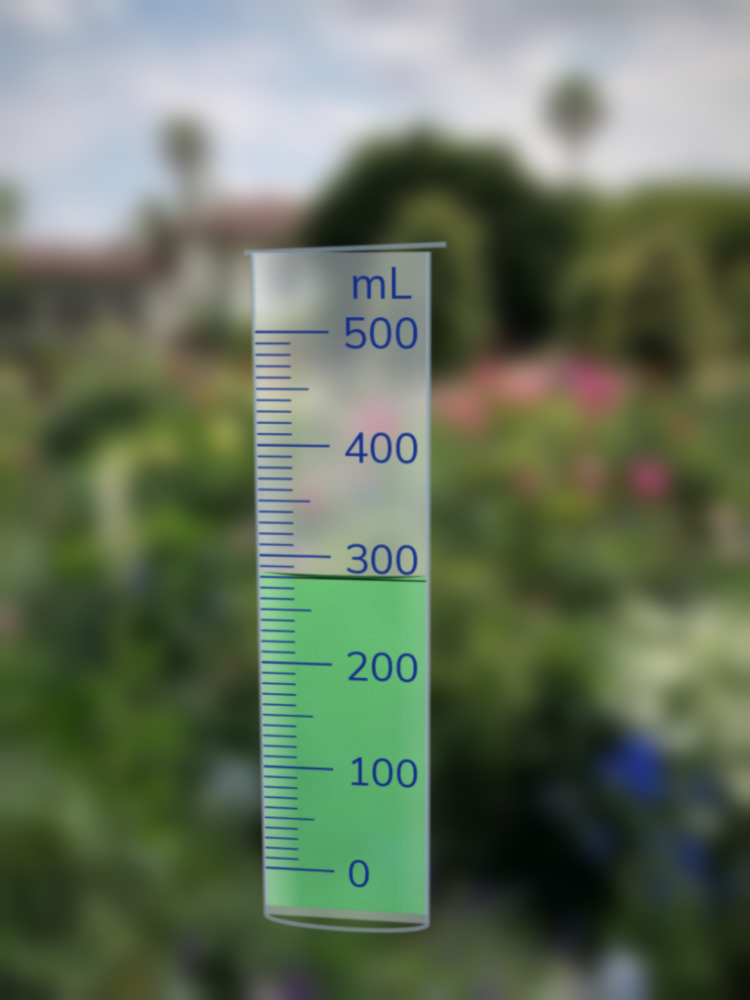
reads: 280
